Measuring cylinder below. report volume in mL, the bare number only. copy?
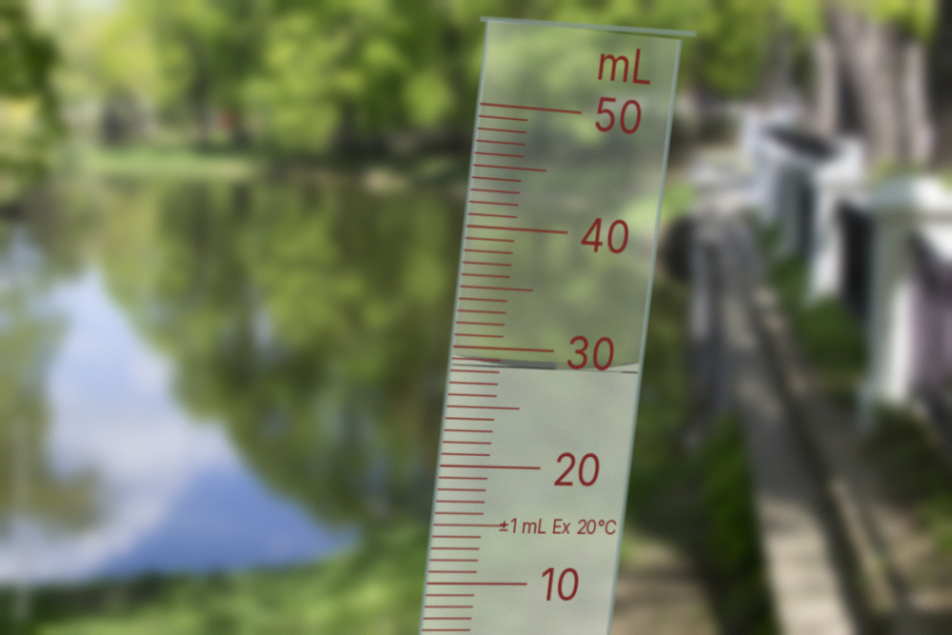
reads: 28.5
